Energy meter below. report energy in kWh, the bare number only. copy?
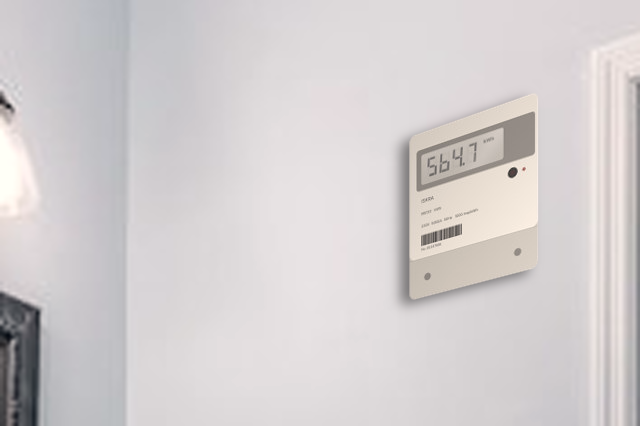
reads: 564.7
